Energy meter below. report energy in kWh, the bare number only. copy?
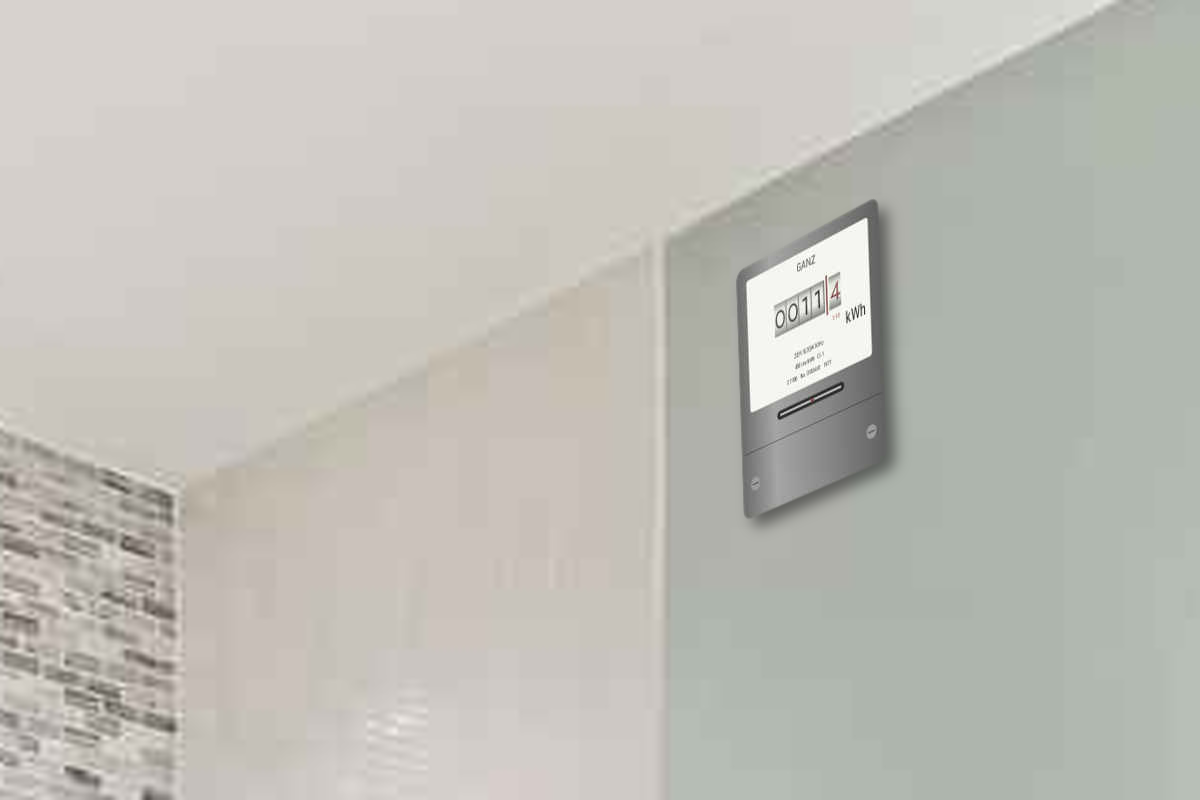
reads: 11.4
